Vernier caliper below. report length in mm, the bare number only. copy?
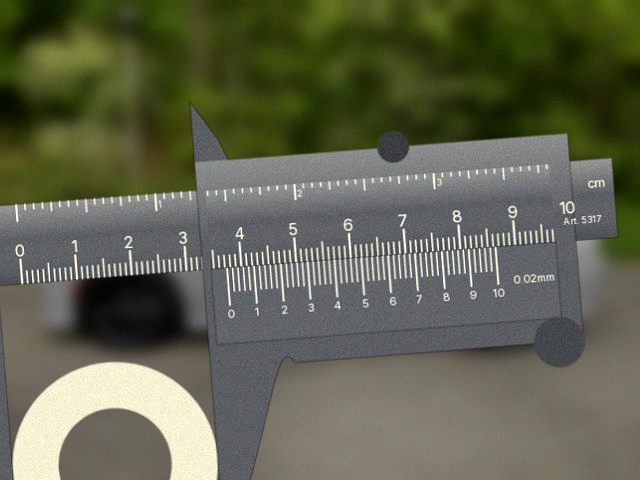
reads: 37.4
